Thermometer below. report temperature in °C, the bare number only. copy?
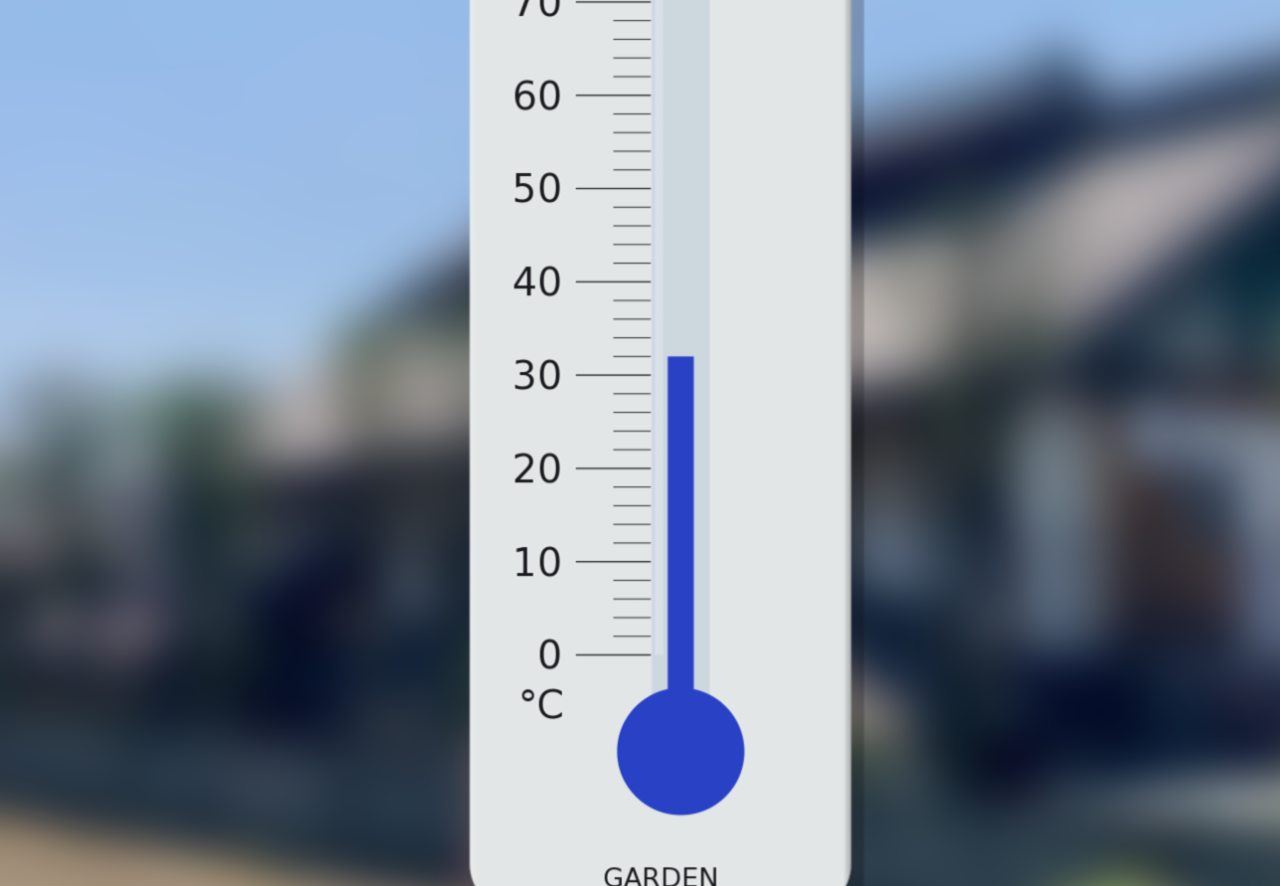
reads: 32
